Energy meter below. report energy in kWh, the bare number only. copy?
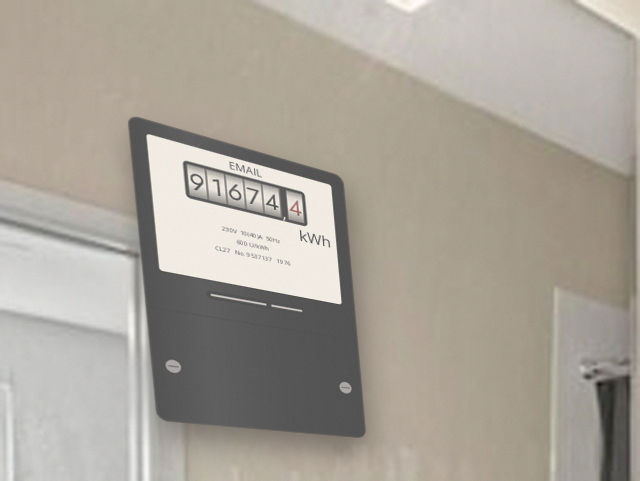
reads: 91674.4
